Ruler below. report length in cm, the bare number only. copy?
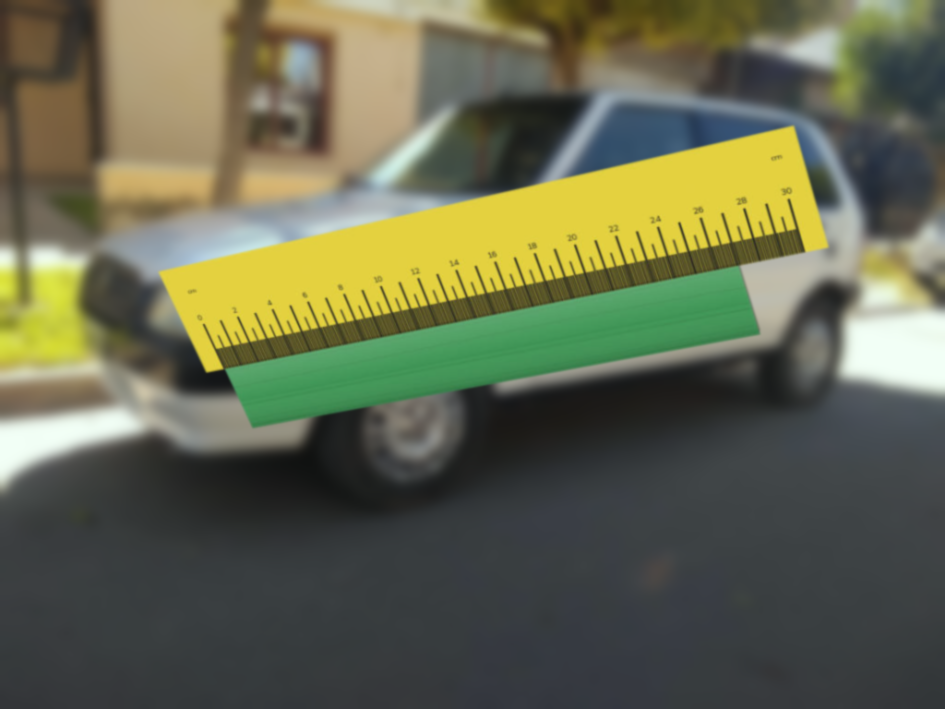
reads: 27
